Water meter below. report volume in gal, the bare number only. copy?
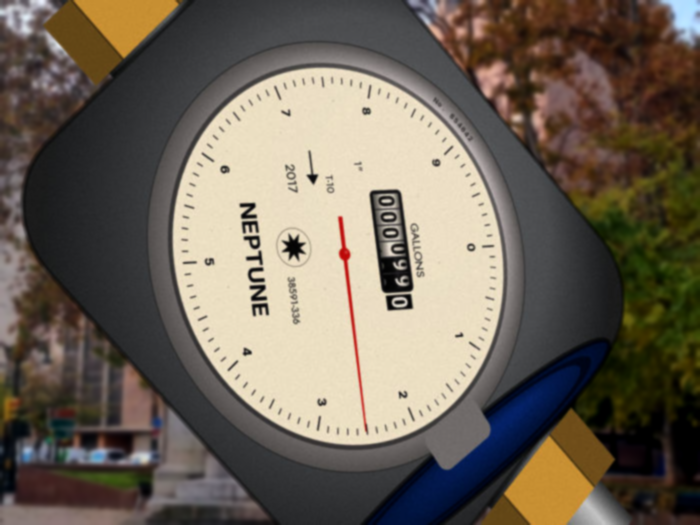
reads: 992.5
